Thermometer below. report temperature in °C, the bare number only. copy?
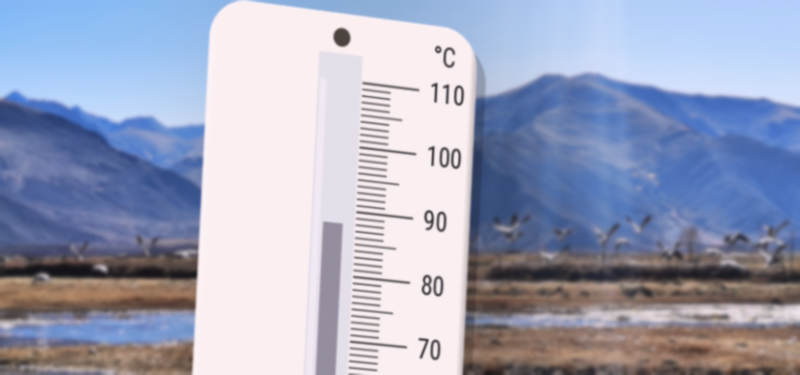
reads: 88
